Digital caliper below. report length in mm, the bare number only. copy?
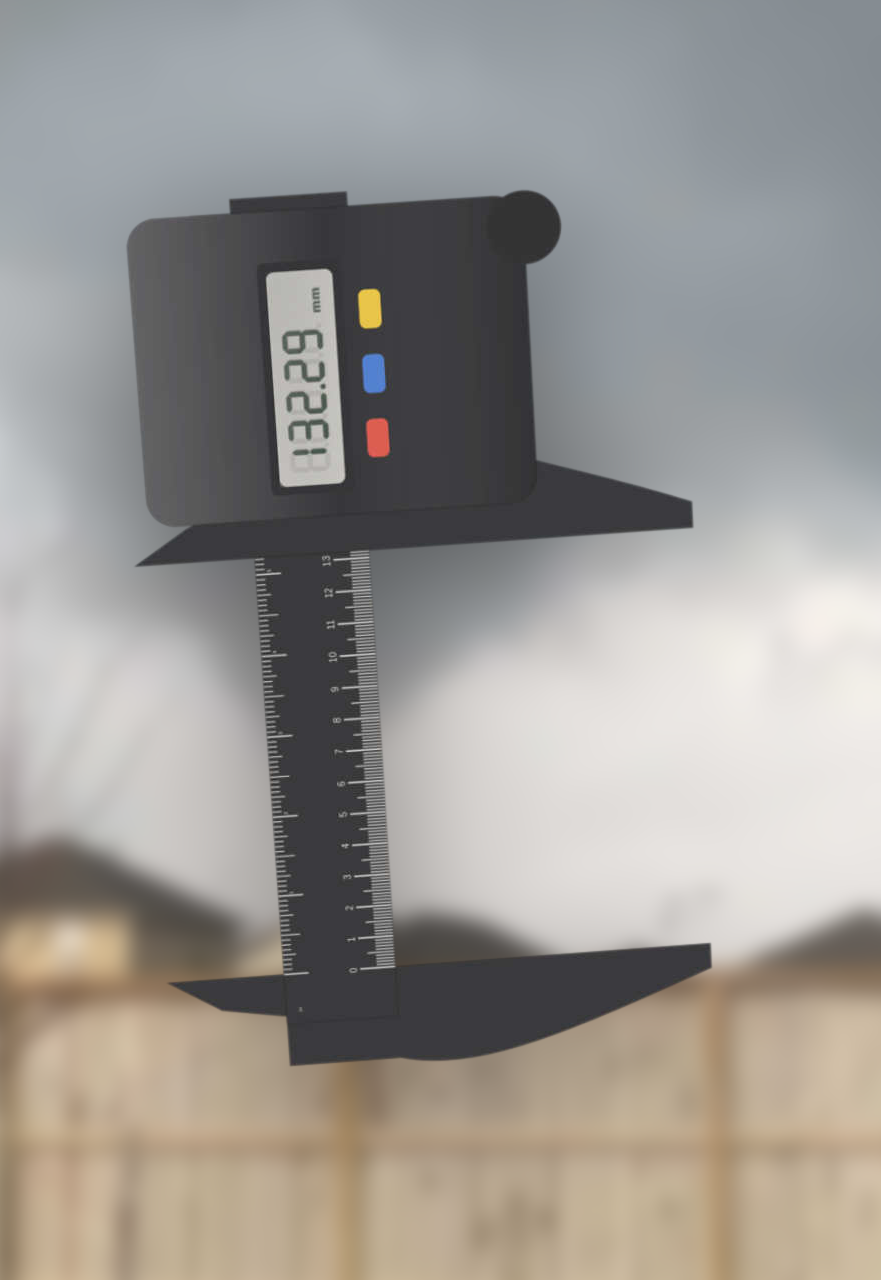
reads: 132.29
